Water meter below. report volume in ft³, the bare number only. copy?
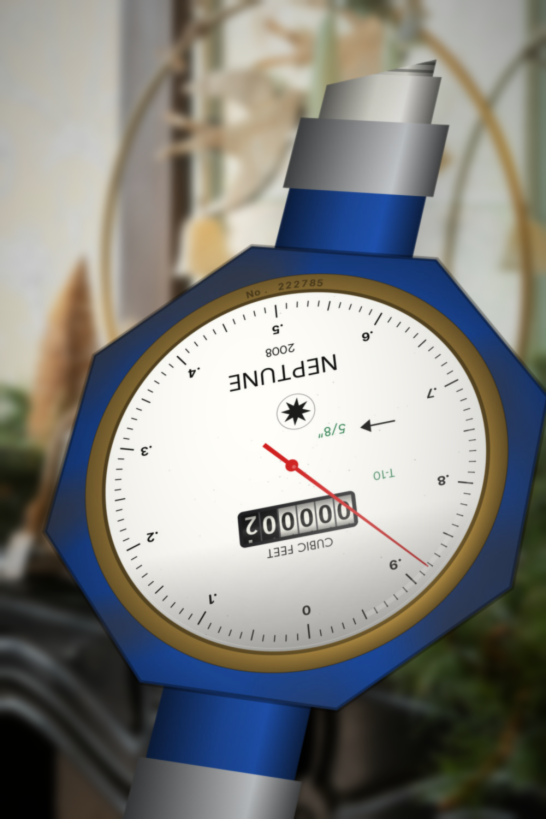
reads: 1.88
